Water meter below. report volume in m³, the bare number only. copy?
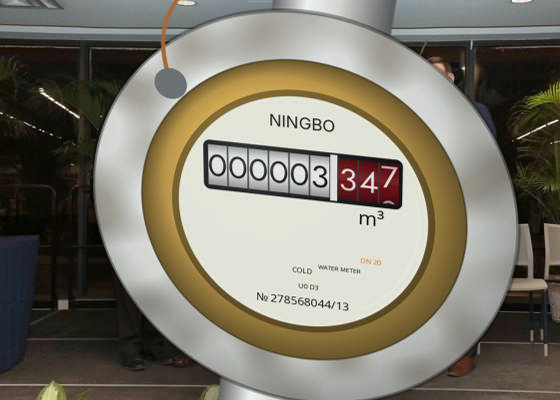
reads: 3.347
